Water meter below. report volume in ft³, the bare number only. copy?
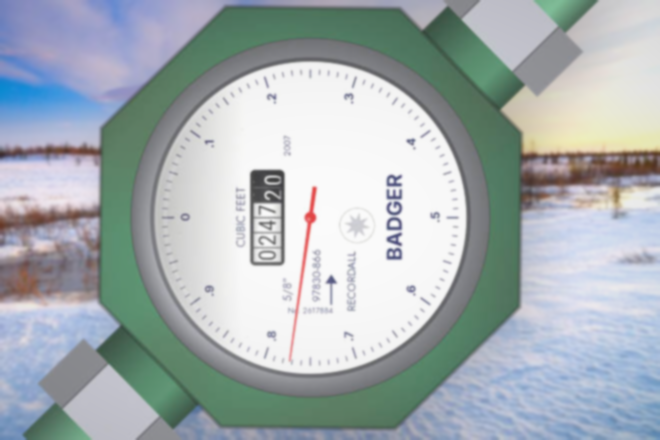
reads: 24719.77
